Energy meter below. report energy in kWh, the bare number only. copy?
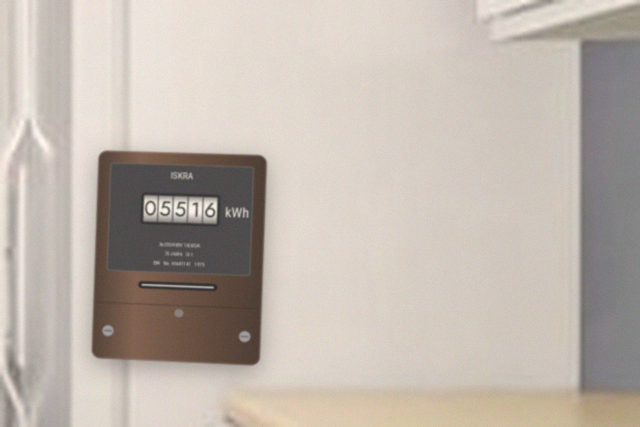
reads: 5516
